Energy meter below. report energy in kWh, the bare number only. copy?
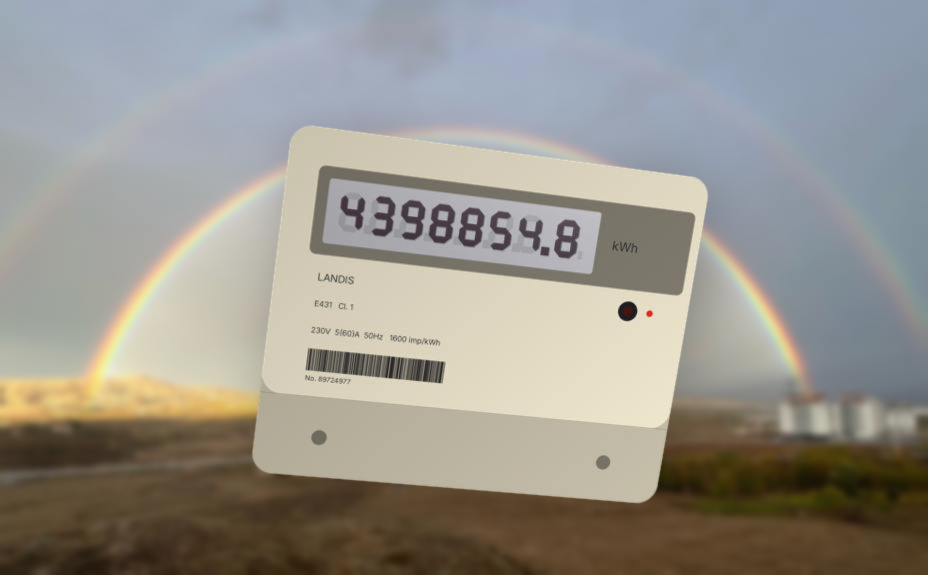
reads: 4398854.8
